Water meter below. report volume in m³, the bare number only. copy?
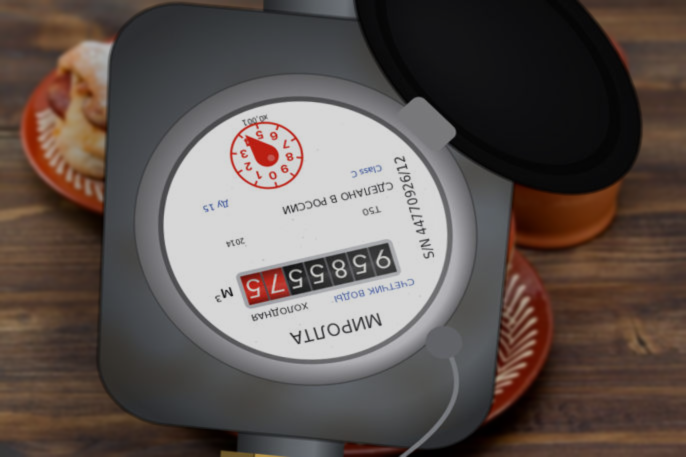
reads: 95855.754
